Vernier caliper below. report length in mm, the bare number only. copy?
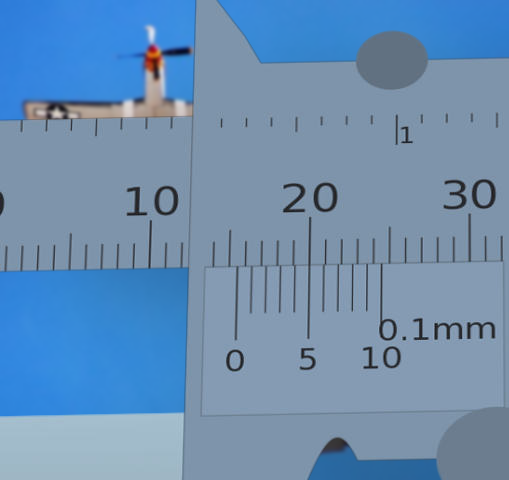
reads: 15.5
